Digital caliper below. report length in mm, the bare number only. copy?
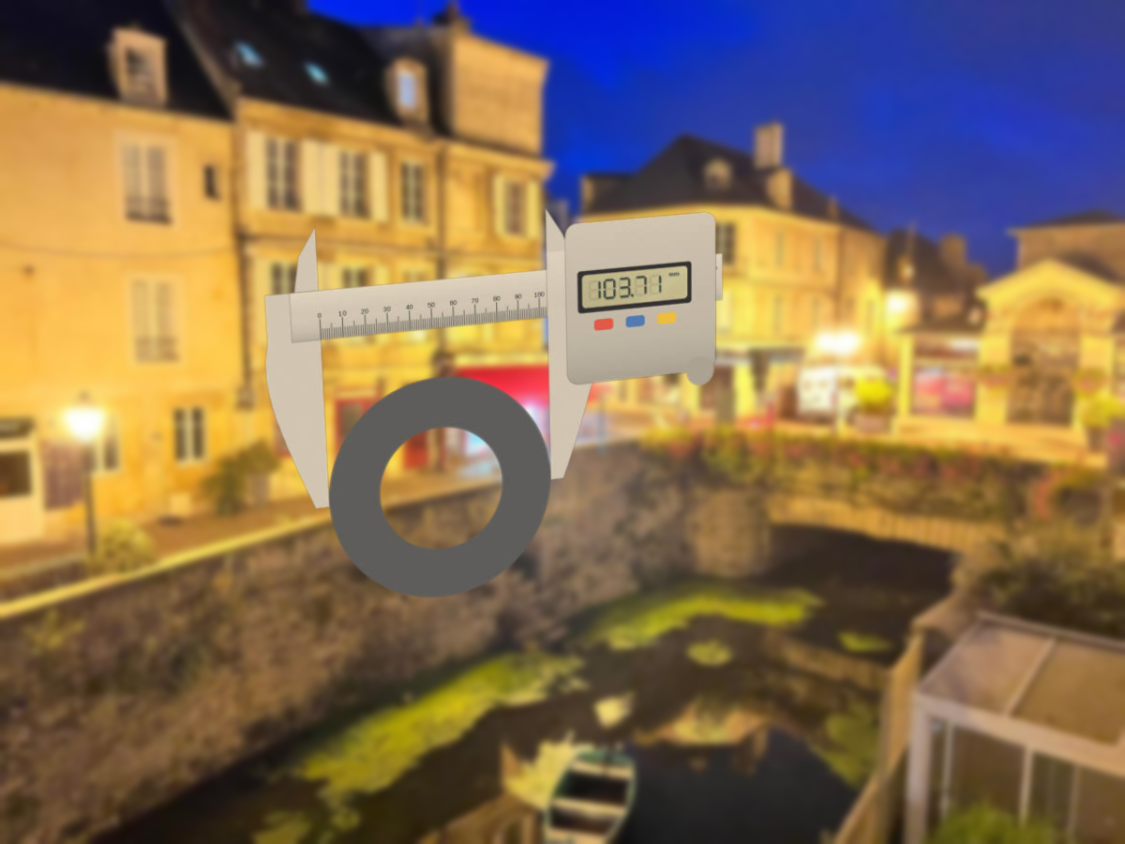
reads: 103.71
